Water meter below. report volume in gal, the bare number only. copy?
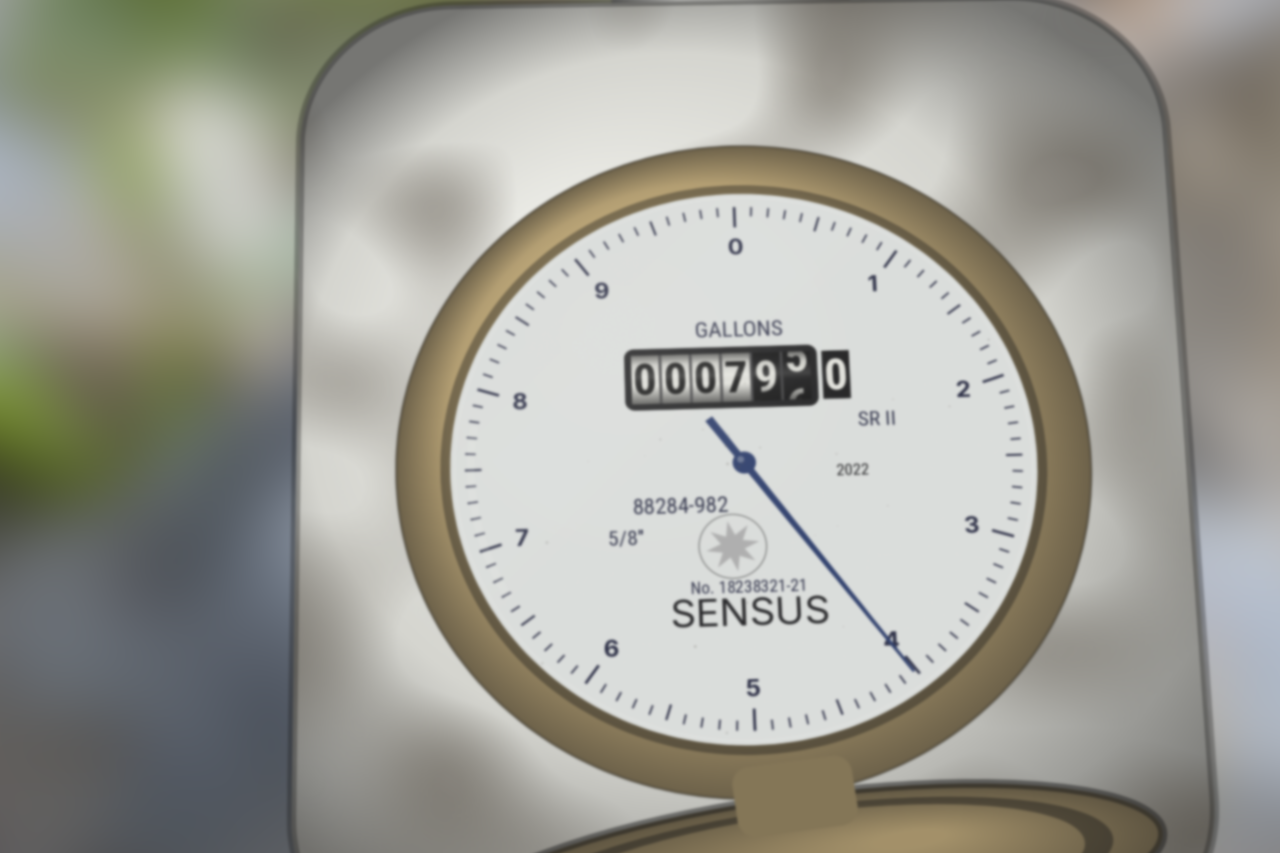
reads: 7954.0
